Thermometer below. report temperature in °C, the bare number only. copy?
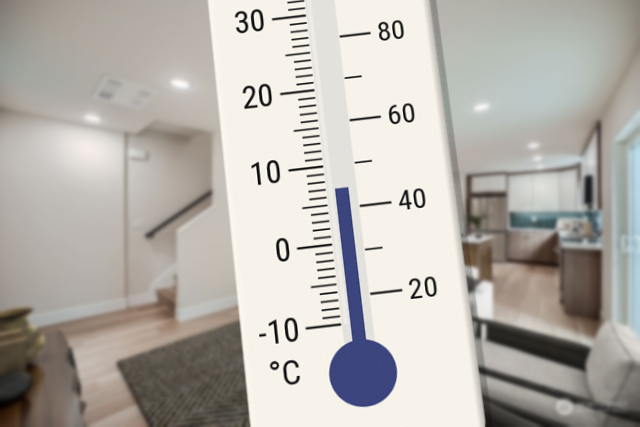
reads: 7
